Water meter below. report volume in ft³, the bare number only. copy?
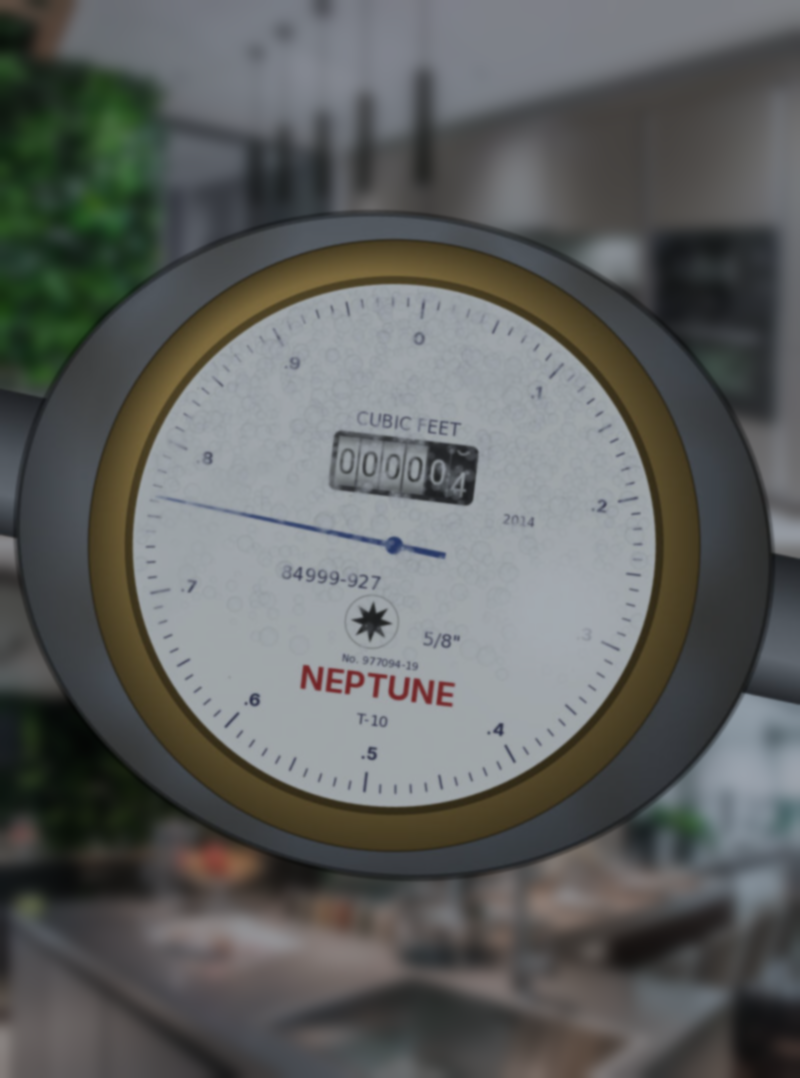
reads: 3.76
